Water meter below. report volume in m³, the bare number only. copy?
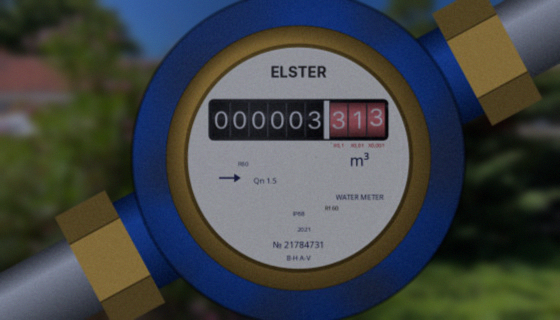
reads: 3.313
